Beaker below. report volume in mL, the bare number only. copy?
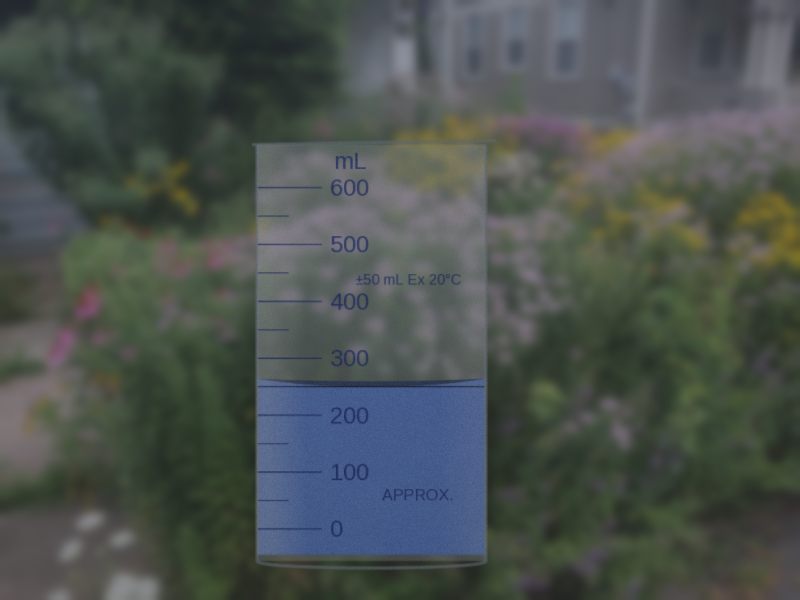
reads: 250
